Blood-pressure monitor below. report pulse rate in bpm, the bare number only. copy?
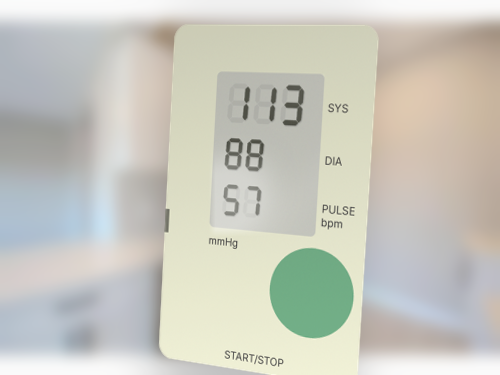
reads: 57
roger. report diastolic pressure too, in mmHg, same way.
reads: 88
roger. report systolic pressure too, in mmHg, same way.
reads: 113
